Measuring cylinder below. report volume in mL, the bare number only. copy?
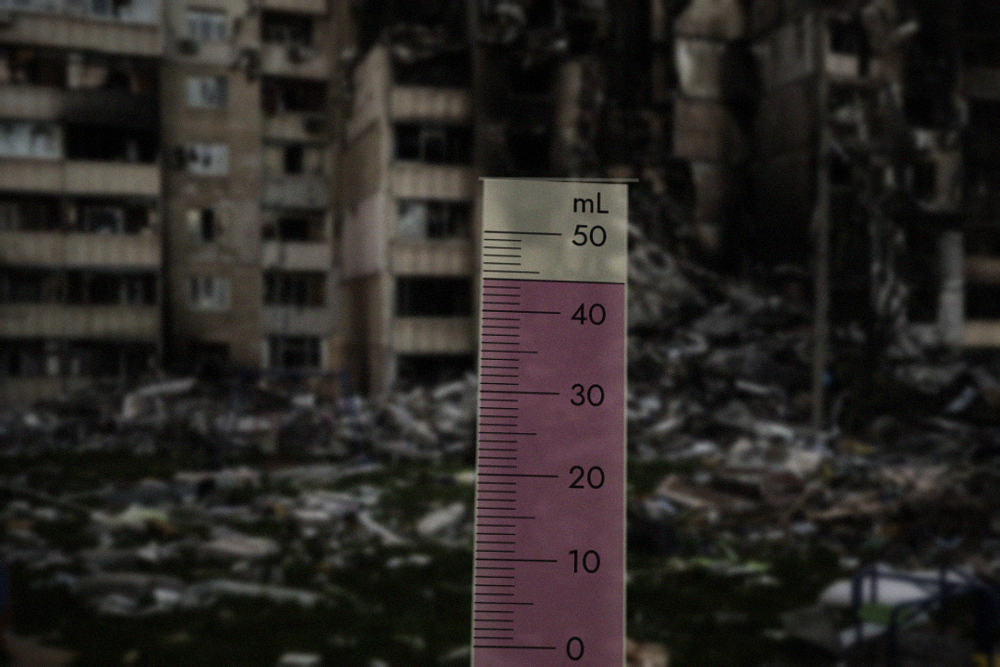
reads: 44
